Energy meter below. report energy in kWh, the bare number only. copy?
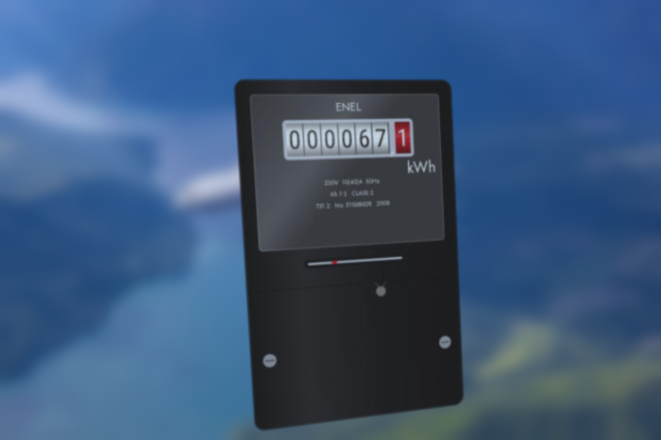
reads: 67.1
